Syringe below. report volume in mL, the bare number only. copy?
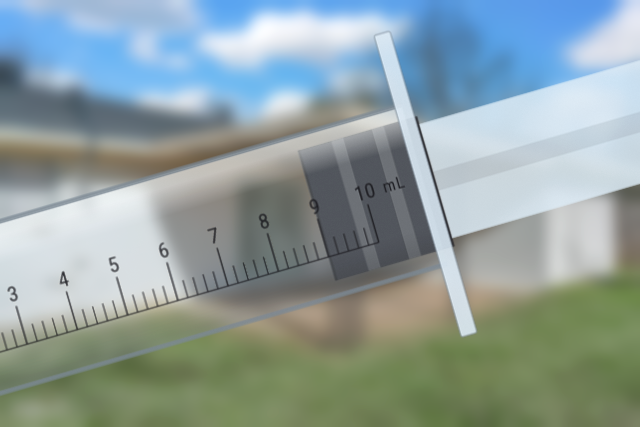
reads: 9
